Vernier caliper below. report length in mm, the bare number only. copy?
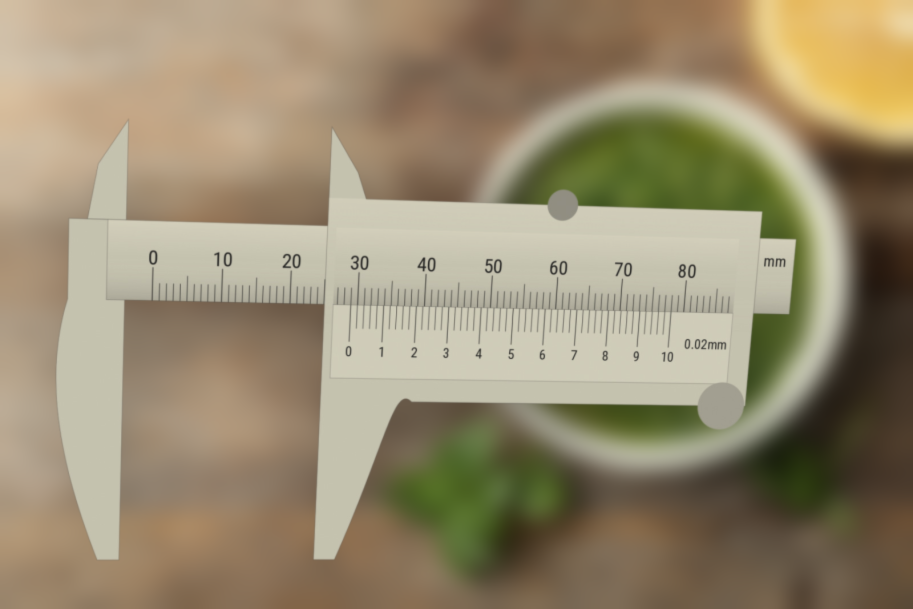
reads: 29.0
